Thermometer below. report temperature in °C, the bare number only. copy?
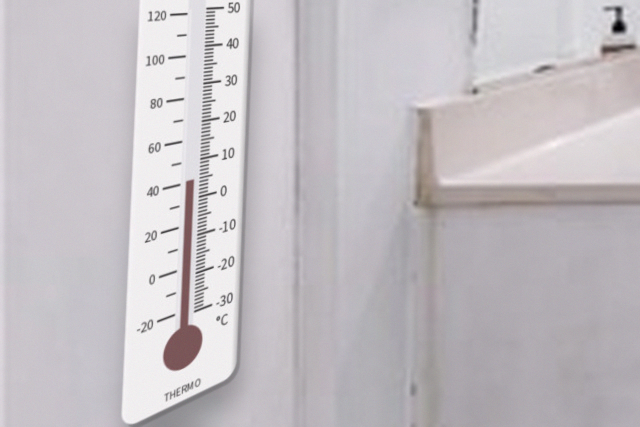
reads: 5
